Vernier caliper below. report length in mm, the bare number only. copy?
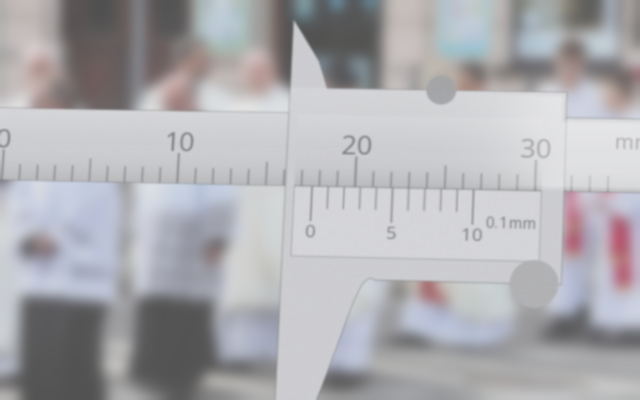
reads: 17.6
